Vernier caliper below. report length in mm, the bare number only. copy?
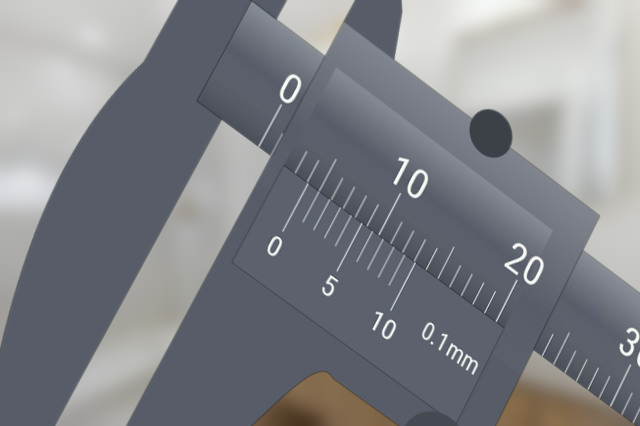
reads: 4.1
